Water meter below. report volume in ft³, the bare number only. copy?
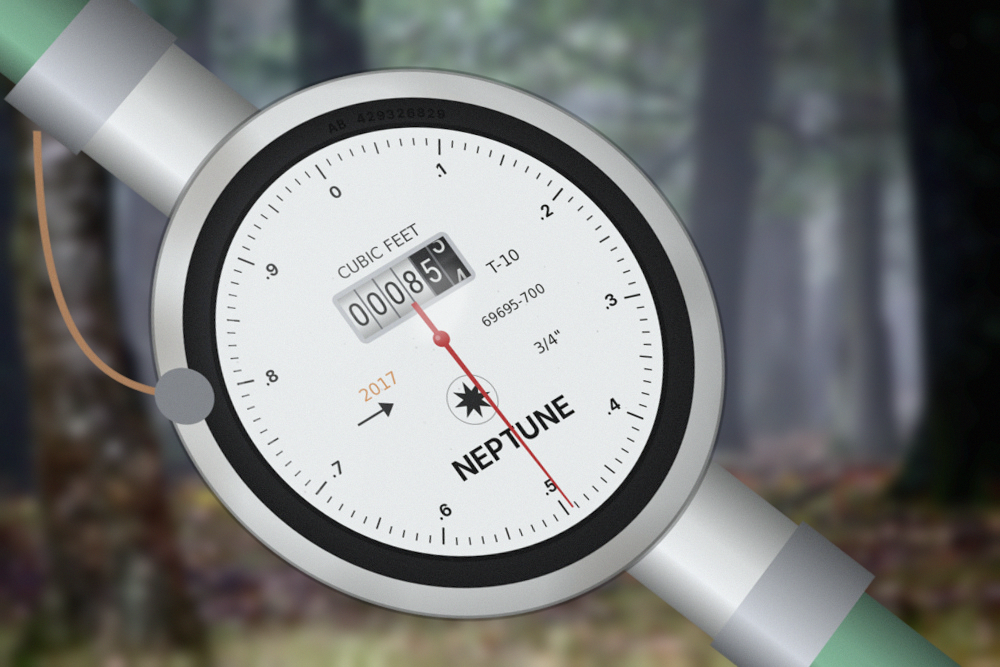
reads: 853.49
